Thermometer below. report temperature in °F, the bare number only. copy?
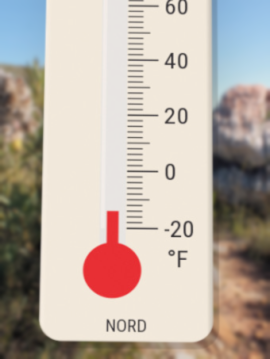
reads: -14
